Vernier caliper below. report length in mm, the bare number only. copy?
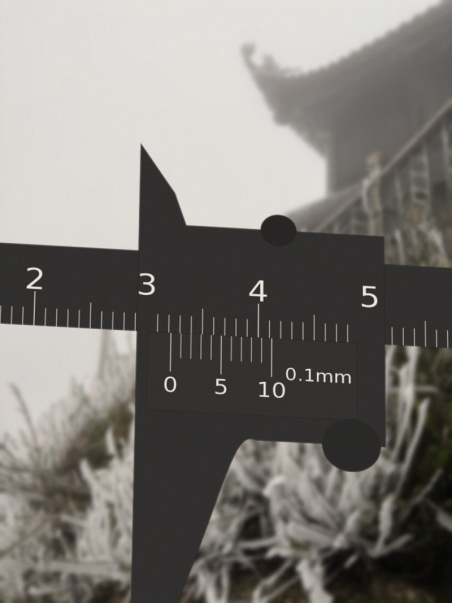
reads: 32.2
